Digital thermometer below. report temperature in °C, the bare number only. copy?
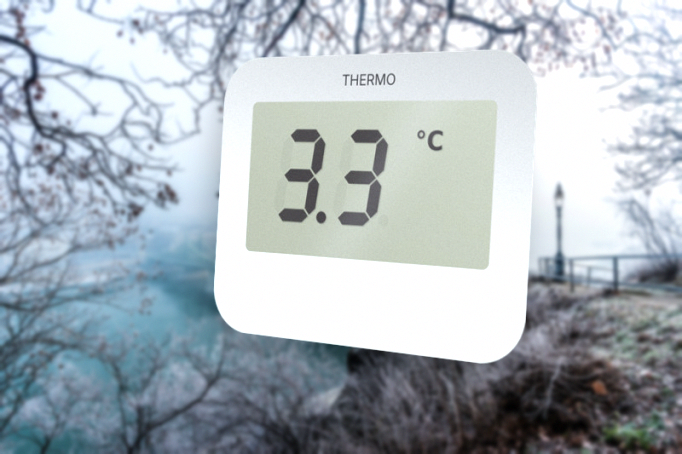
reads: 3.3
